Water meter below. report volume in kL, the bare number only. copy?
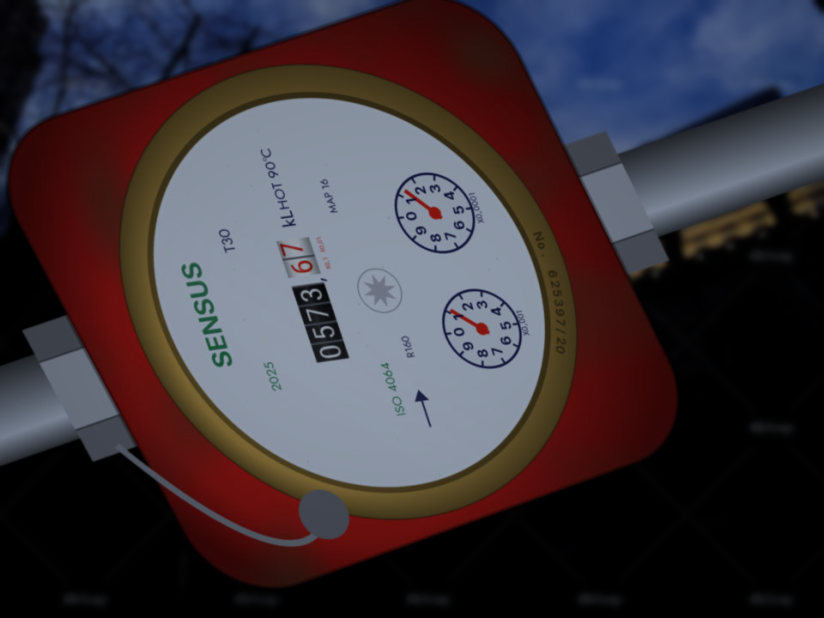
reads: 573.6711
